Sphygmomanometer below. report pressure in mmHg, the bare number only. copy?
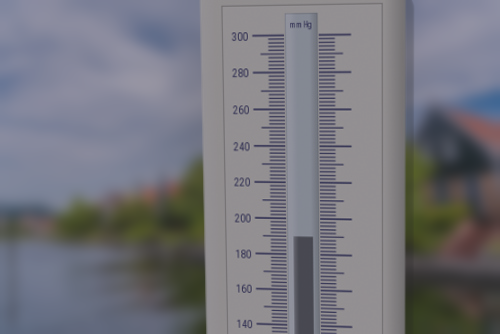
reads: 190
